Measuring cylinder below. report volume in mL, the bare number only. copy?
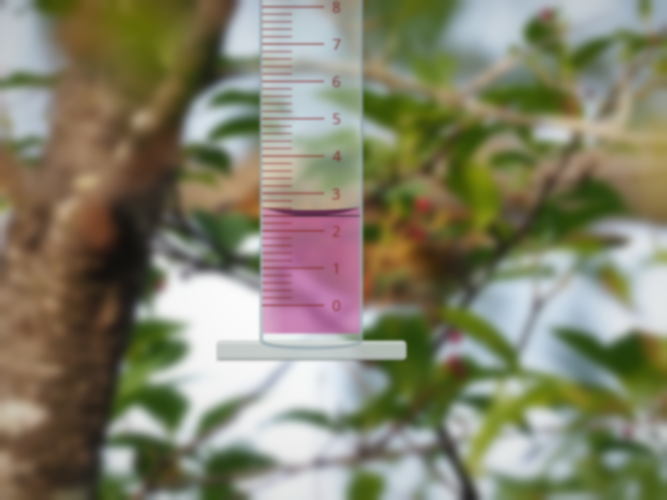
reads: 2.4
